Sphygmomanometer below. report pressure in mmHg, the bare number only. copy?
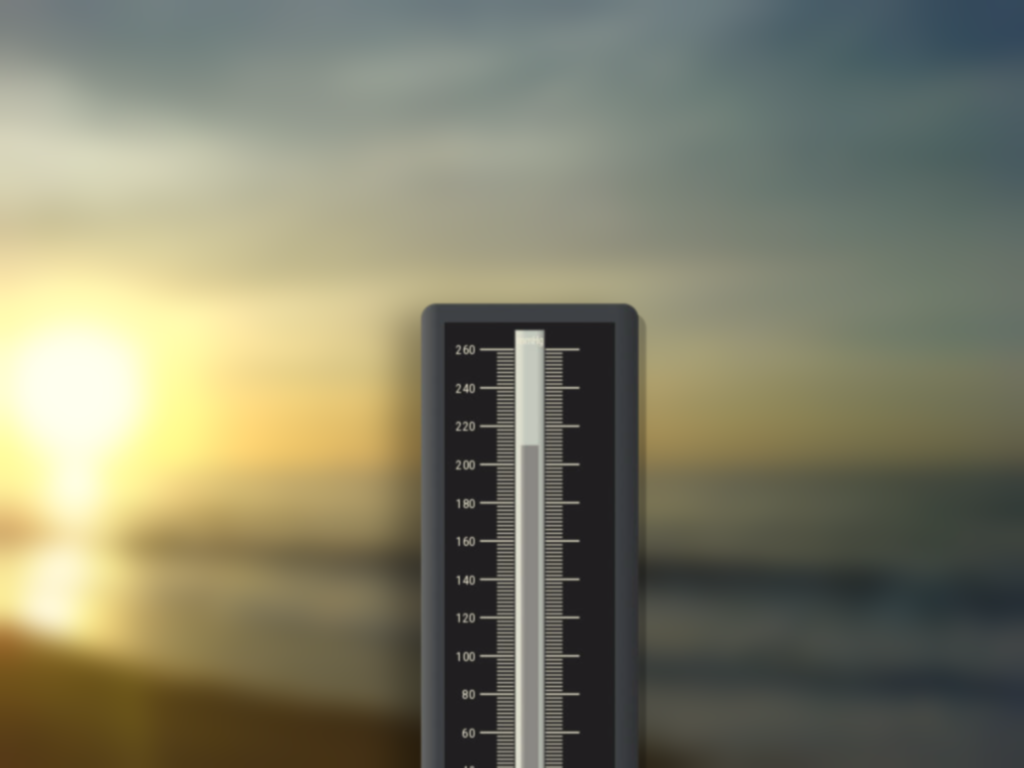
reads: 210
